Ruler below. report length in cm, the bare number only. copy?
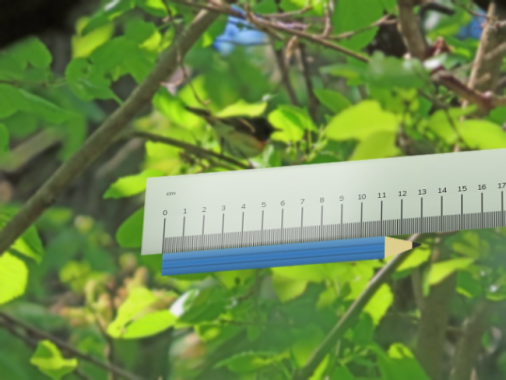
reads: 13
